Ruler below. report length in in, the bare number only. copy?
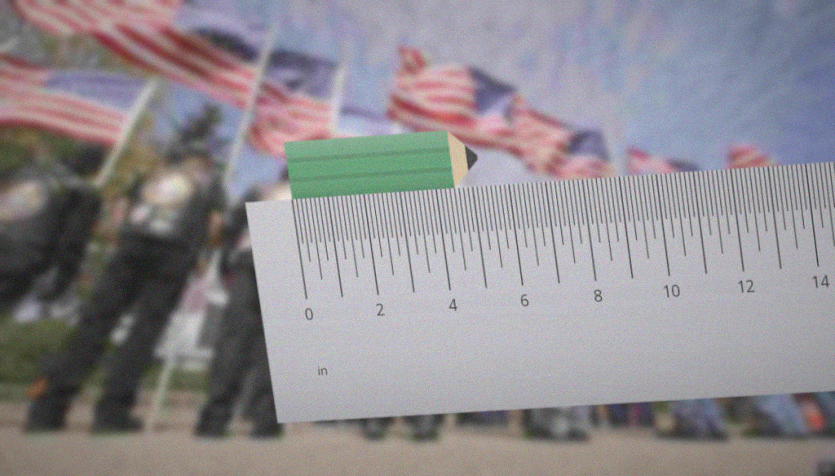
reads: 5.25
